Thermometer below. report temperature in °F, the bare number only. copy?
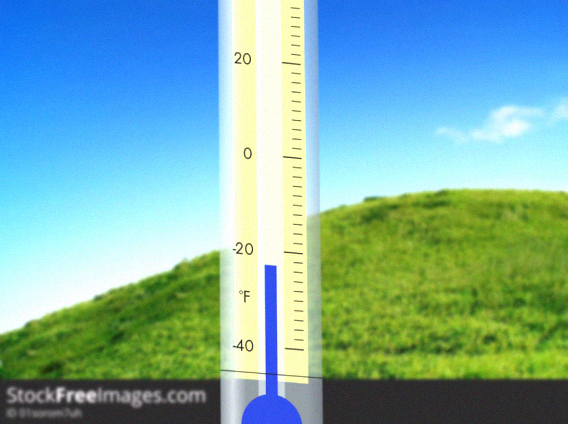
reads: -23
